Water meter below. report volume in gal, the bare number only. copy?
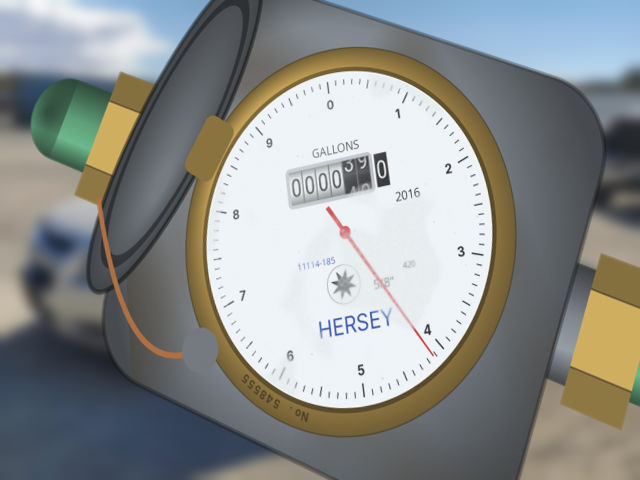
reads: 394.1
